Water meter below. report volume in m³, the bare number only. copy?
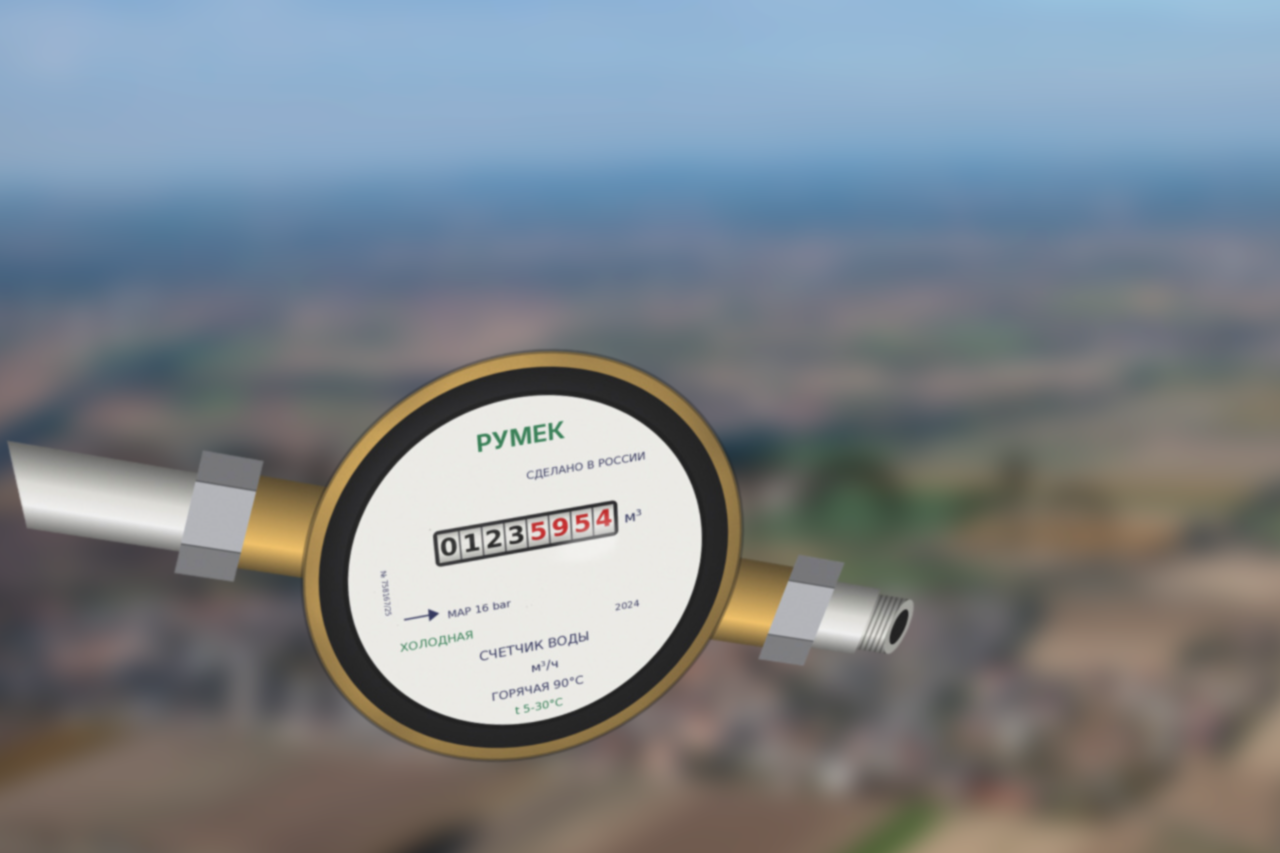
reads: 123.5954
